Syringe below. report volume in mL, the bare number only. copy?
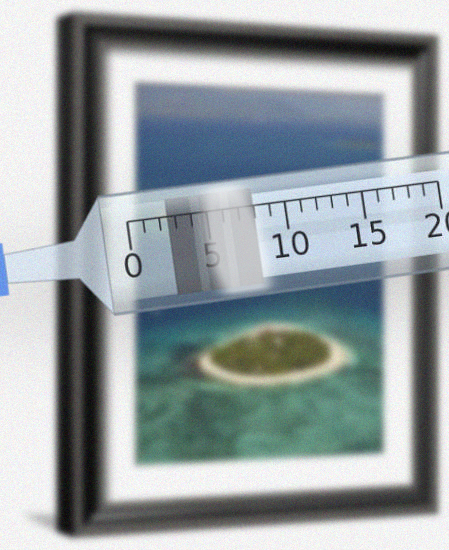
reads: 2.5
